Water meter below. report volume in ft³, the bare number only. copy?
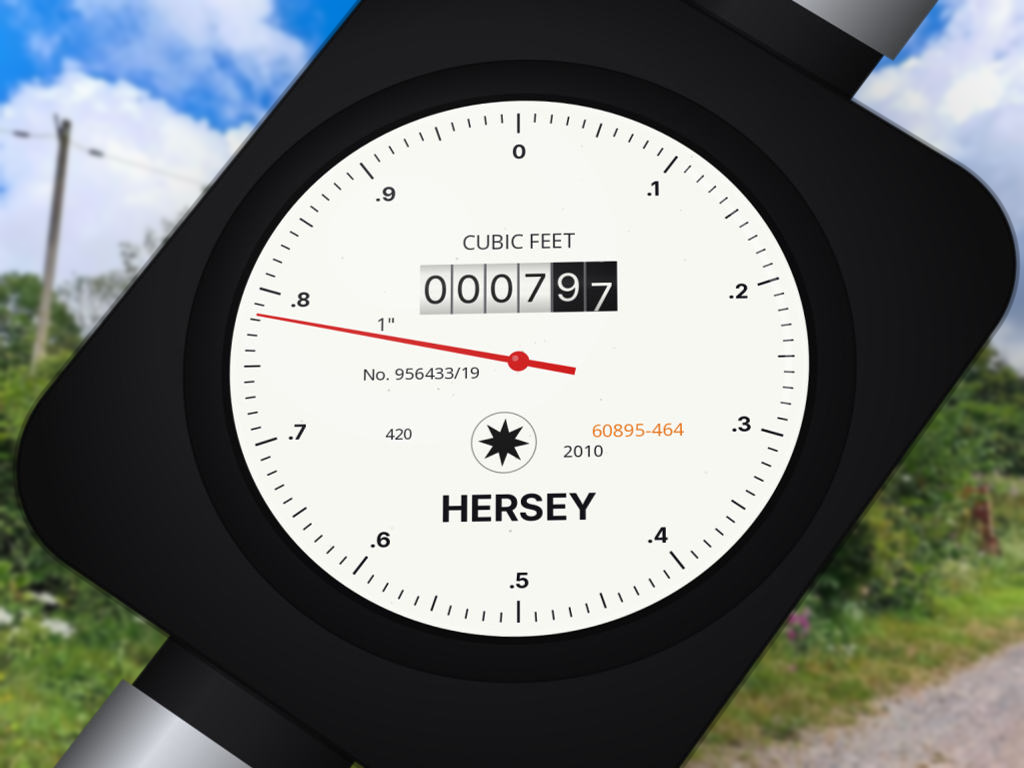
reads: 796.78
